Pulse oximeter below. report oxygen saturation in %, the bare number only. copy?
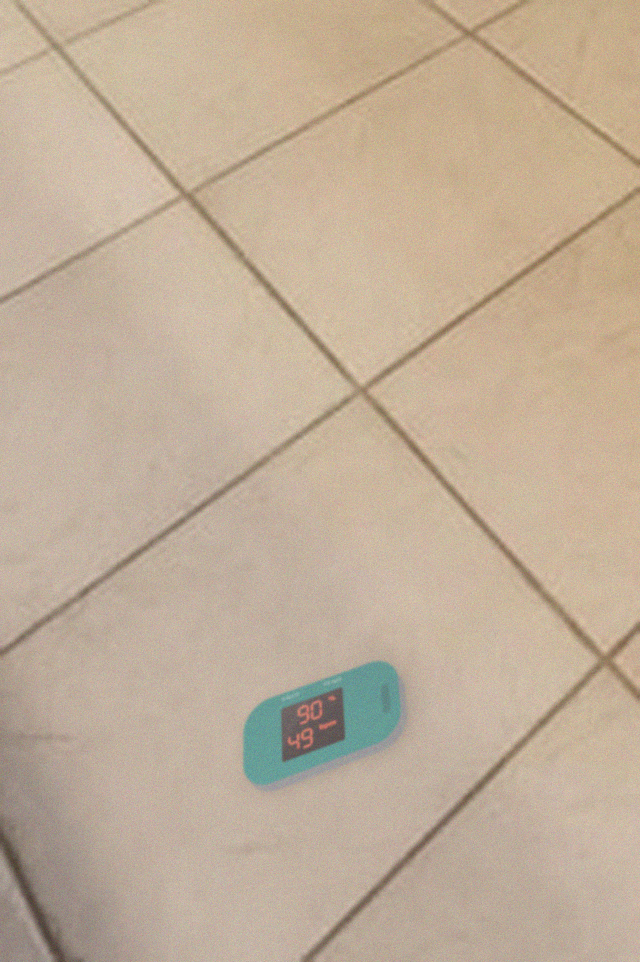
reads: 90
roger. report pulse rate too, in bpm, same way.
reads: 49
